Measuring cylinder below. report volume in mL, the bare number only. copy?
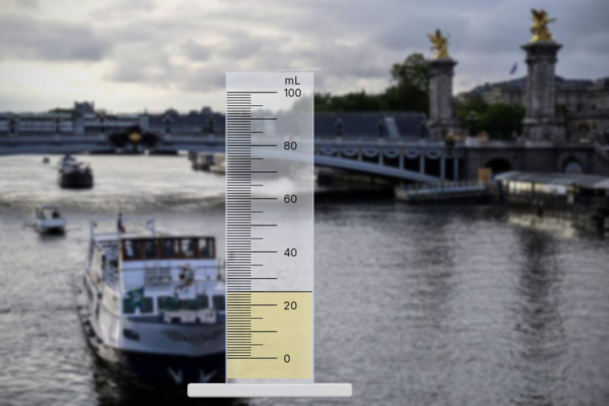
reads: 25
